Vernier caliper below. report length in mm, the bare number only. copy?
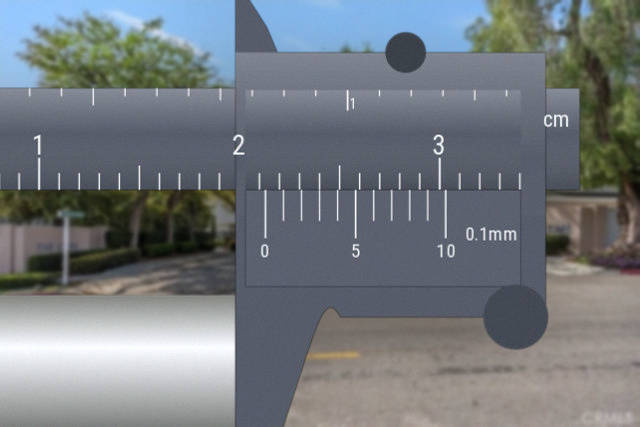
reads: 21.3
